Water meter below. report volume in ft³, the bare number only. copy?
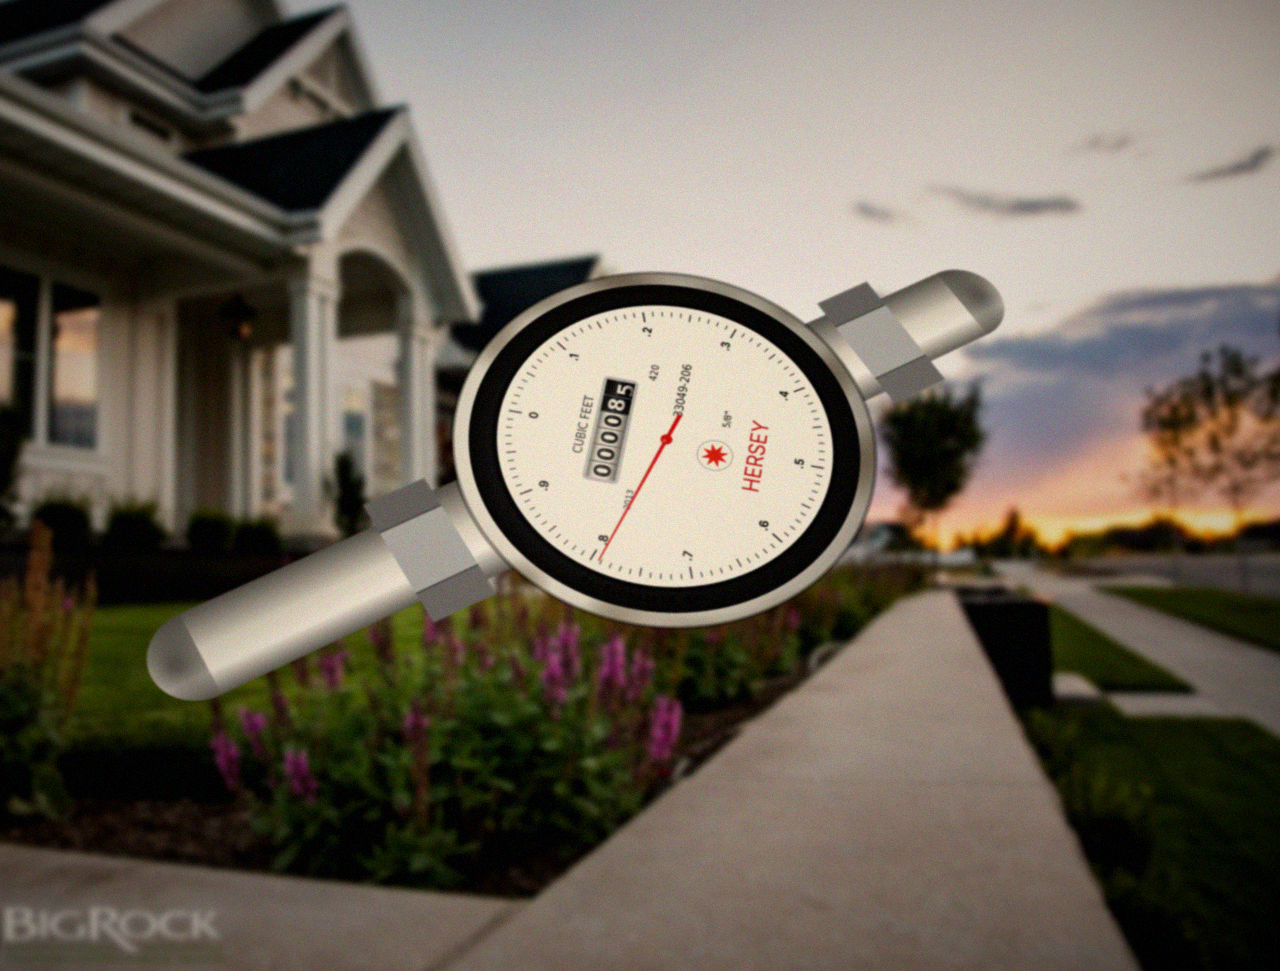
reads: 84.79
